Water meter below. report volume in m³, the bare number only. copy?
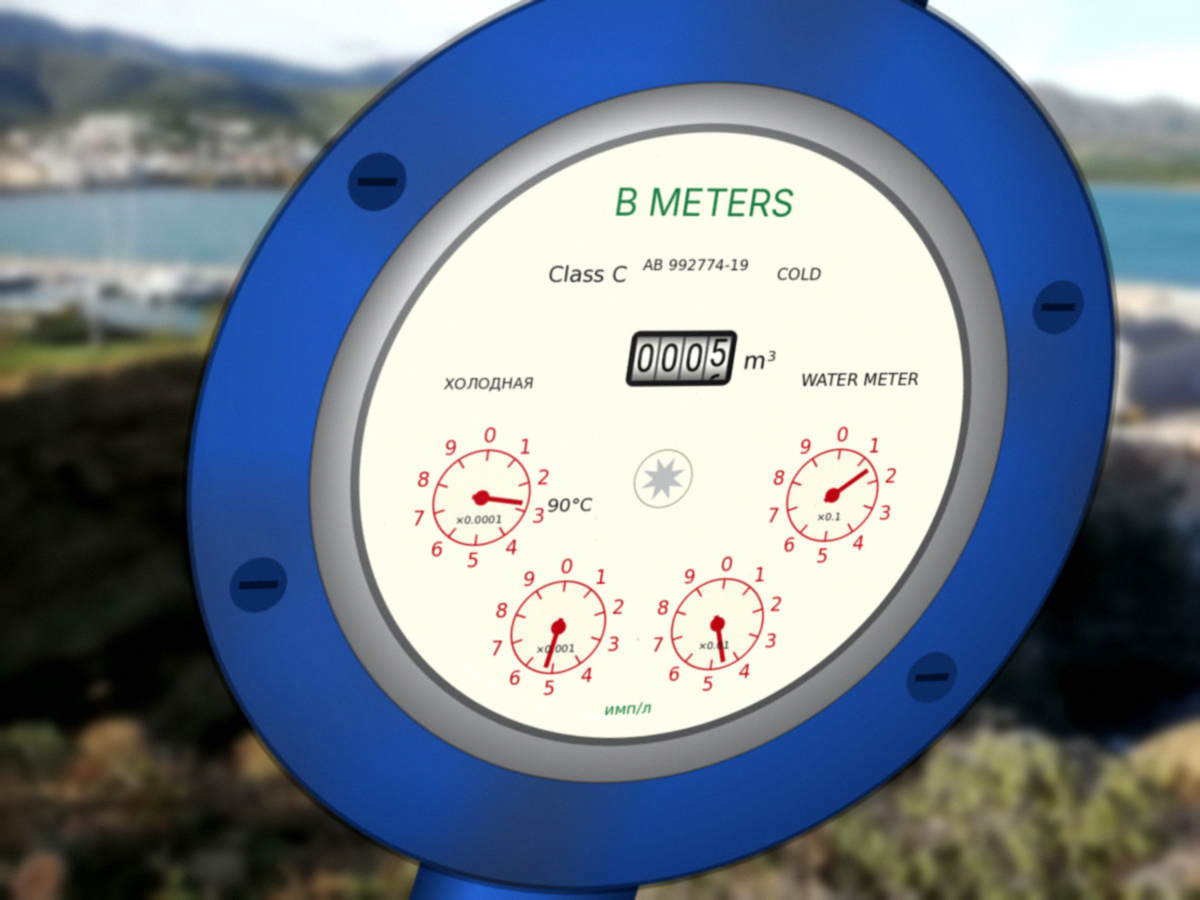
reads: 5.1452
